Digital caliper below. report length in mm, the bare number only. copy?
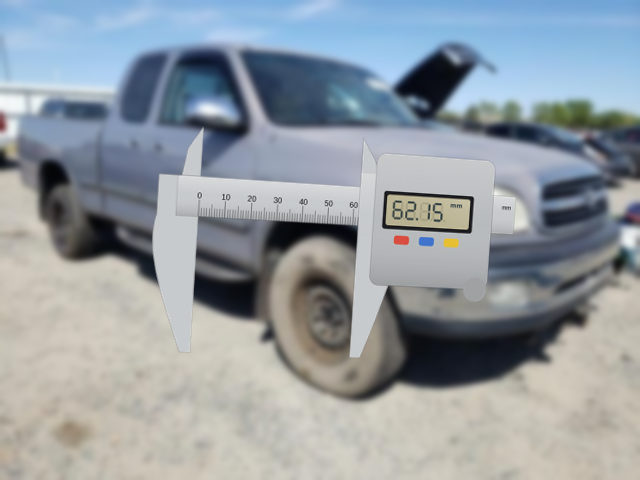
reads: 62.15
